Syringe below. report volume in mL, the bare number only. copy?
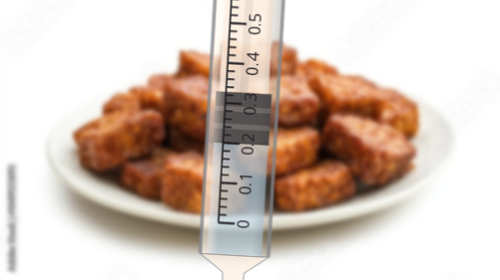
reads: 0.2
